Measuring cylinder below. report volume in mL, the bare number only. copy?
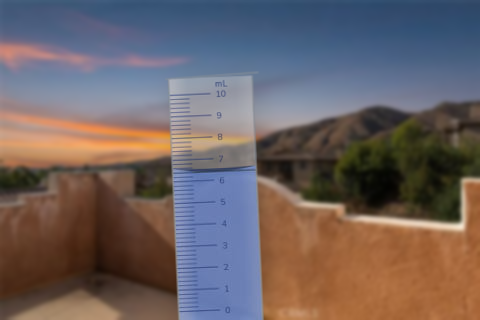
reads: 6.4
